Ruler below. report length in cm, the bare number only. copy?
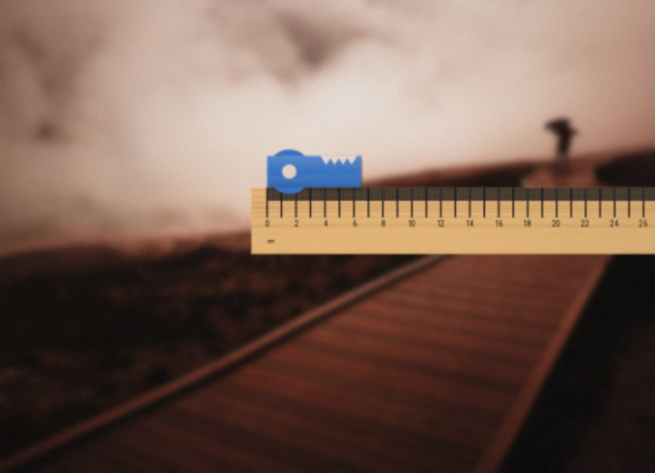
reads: 6.5
